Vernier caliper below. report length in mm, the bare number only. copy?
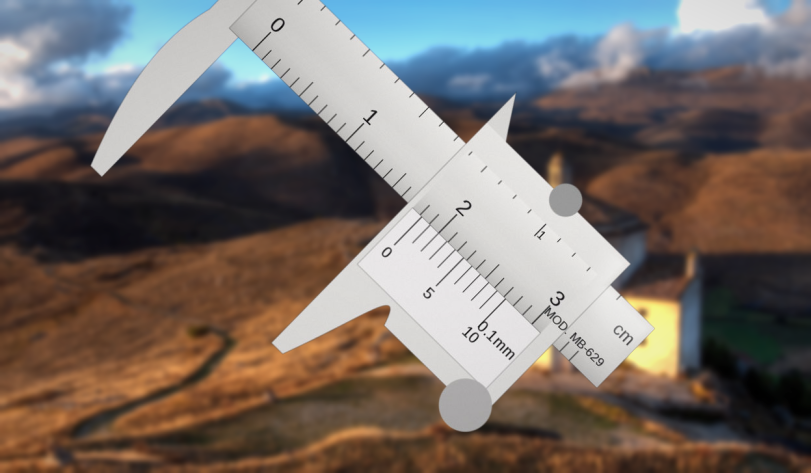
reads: 18.2
